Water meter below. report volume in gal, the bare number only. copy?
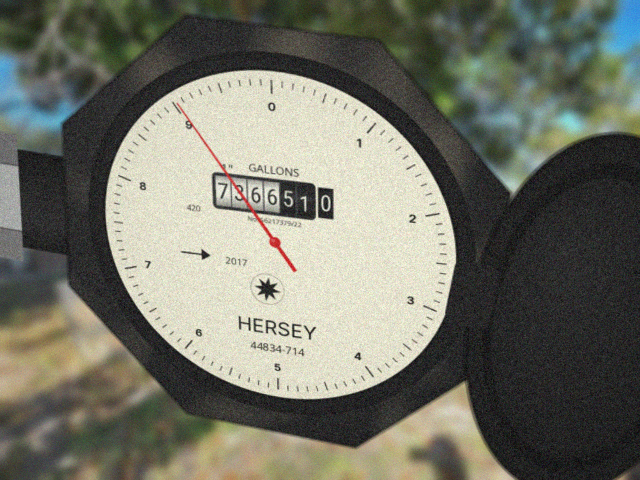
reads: 7366509.0
